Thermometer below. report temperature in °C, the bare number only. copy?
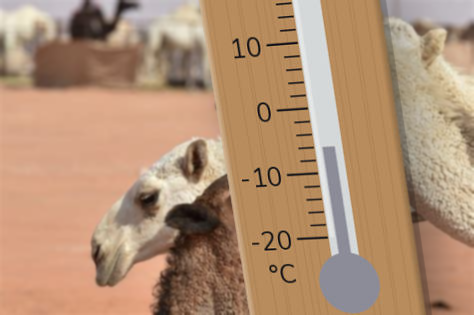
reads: -6
